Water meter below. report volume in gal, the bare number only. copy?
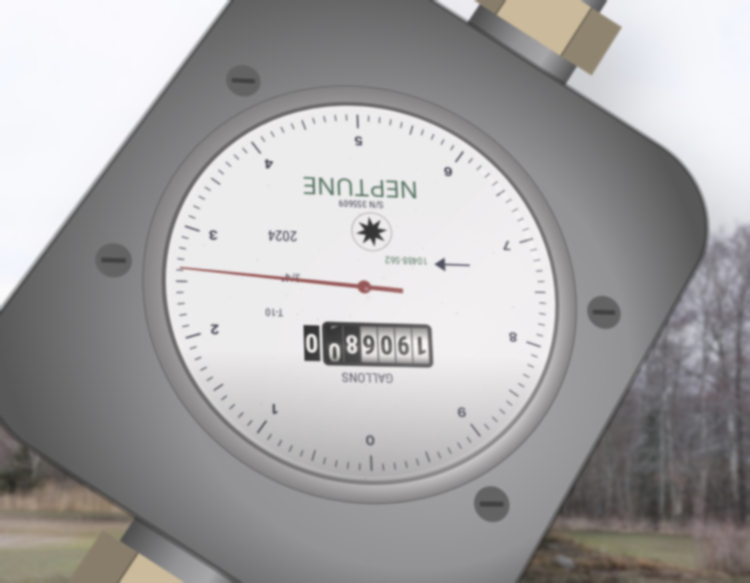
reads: 1906802.6
